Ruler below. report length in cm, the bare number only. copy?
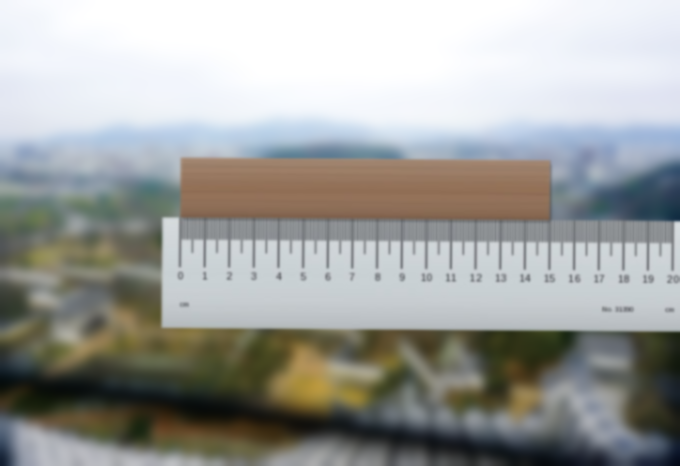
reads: 15
